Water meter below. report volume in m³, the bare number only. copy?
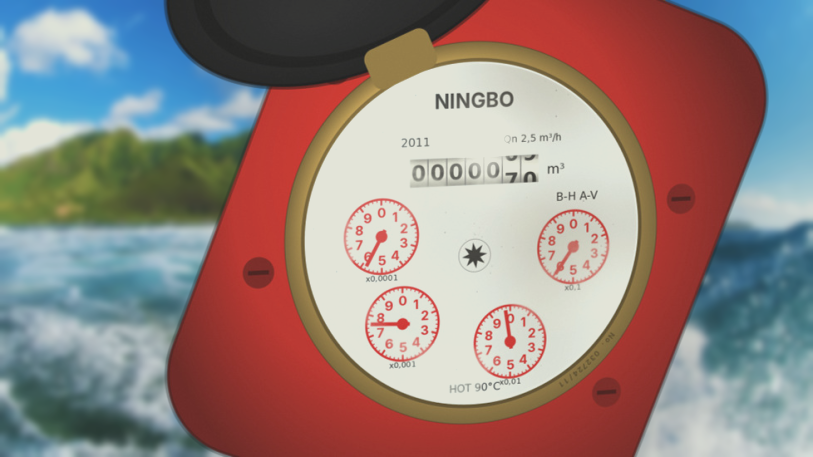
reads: 69.5975
